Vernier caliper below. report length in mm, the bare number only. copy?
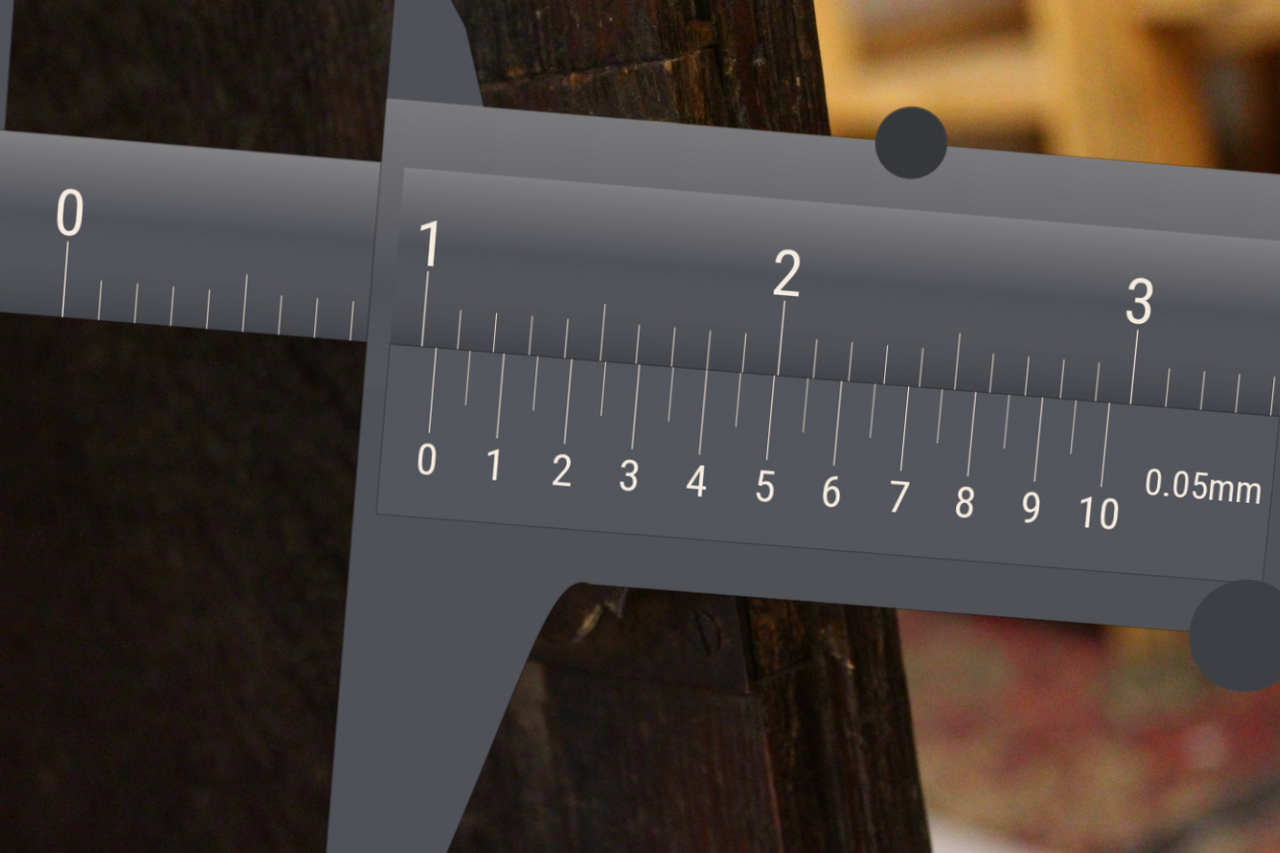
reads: 10.40
